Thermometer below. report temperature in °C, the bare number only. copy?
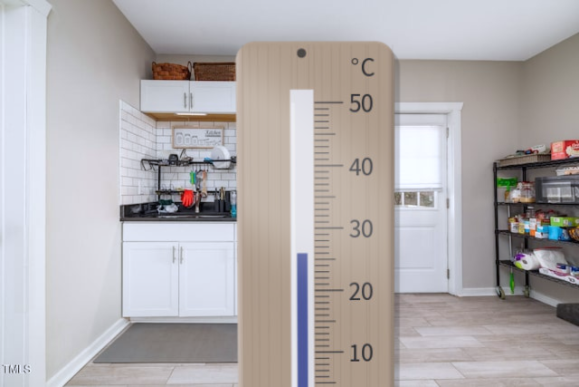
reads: 26
